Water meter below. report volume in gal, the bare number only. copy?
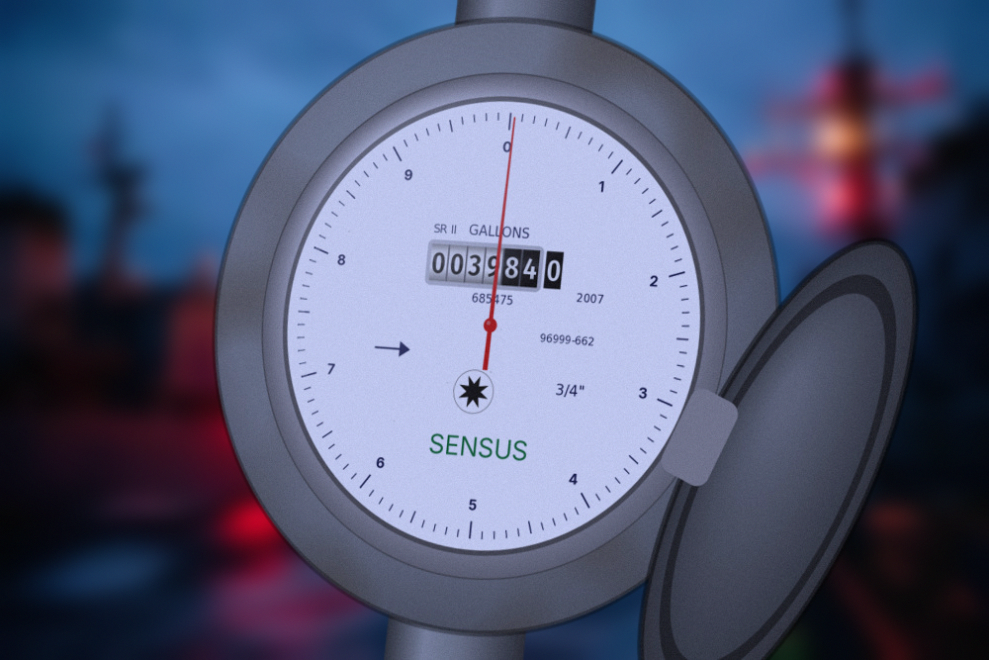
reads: 39840.0
